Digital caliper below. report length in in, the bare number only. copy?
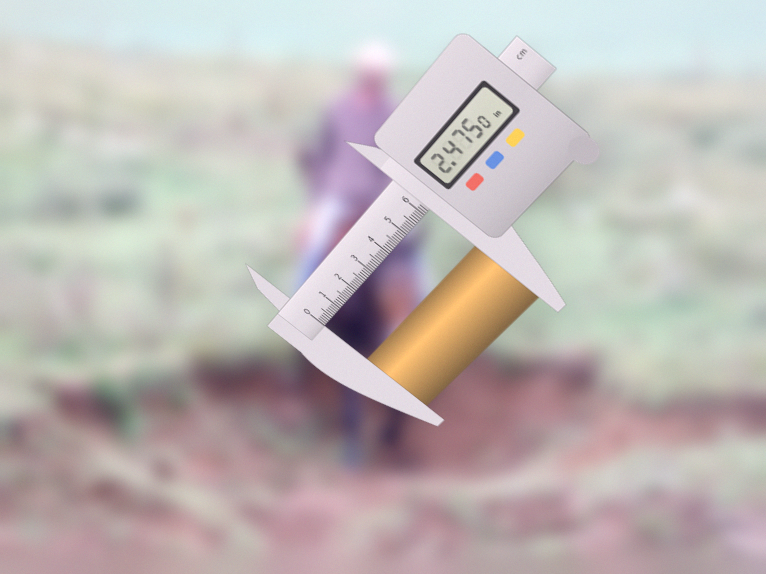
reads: 2.4750
